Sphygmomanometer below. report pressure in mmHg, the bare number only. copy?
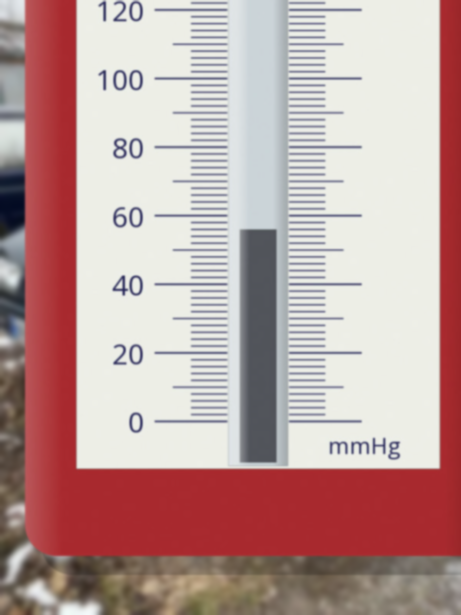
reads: 56
